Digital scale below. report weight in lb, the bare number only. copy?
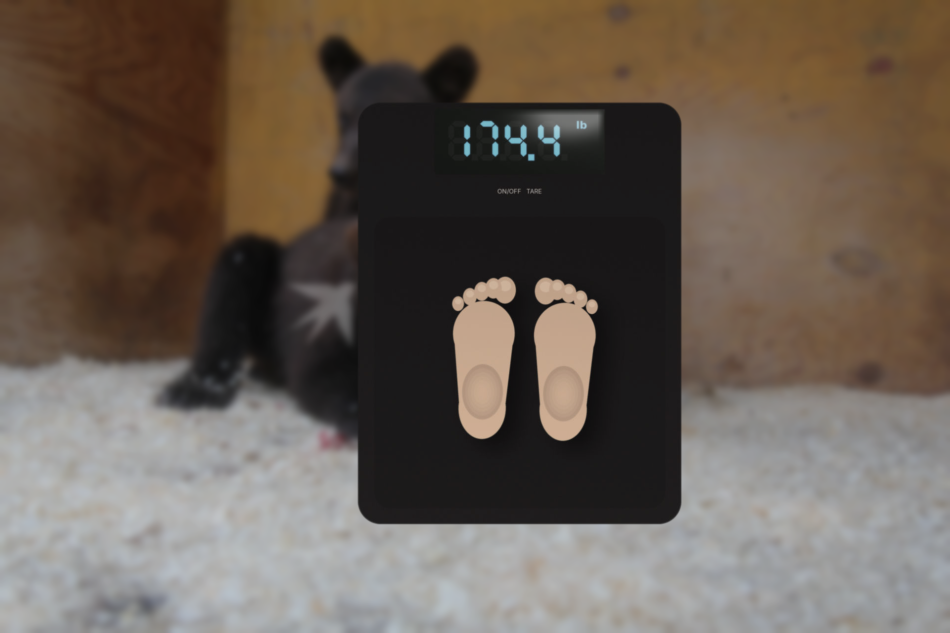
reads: 174.4
